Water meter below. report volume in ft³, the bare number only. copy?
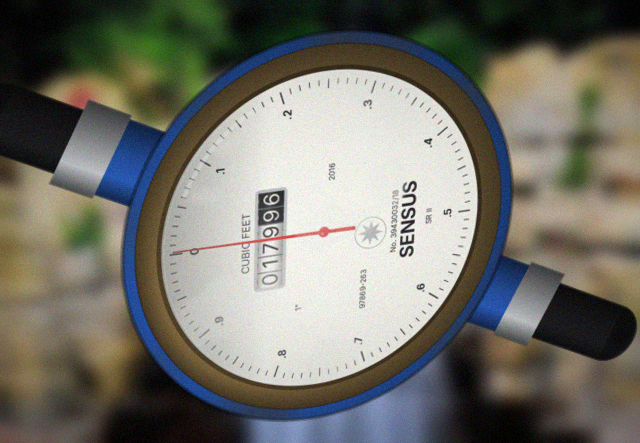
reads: 17996.00
